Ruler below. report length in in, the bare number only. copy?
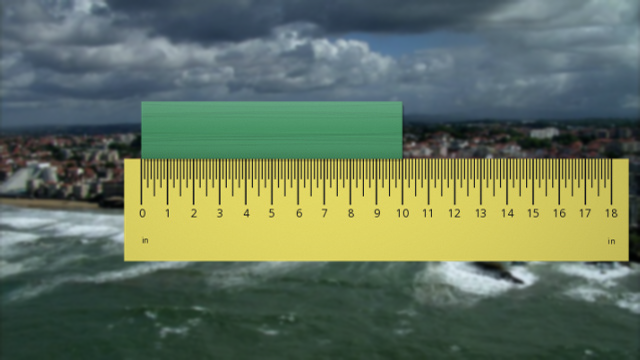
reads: 10
